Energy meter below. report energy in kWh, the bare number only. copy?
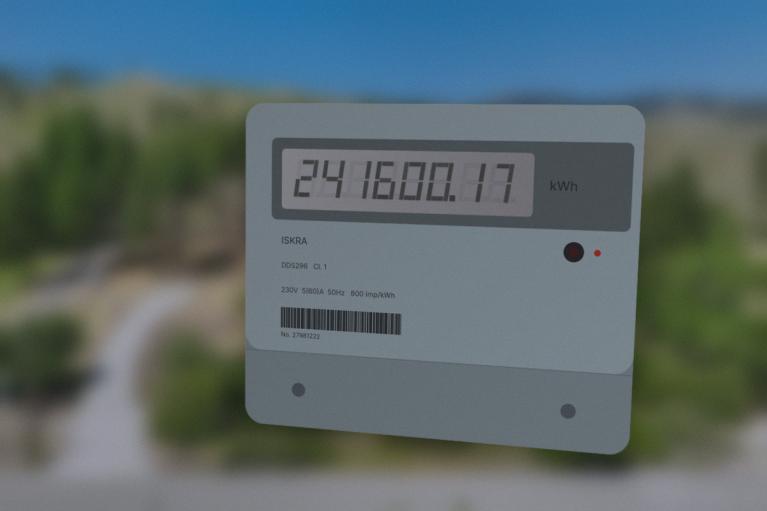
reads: 241600.17
